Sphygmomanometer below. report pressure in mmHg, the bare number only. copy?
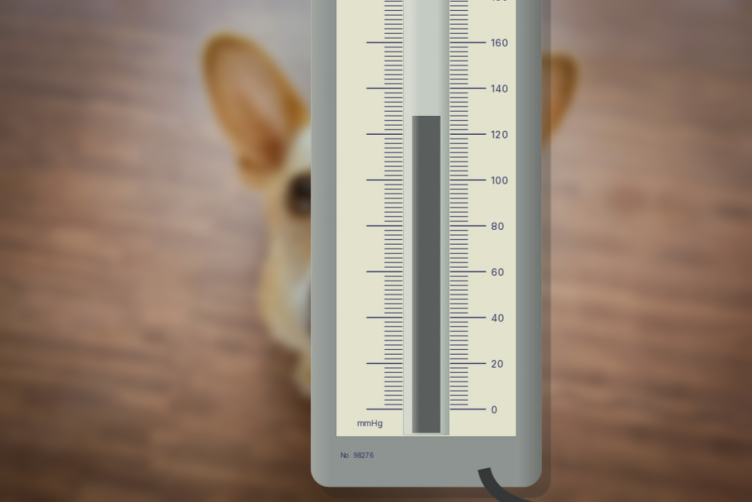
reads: 128
